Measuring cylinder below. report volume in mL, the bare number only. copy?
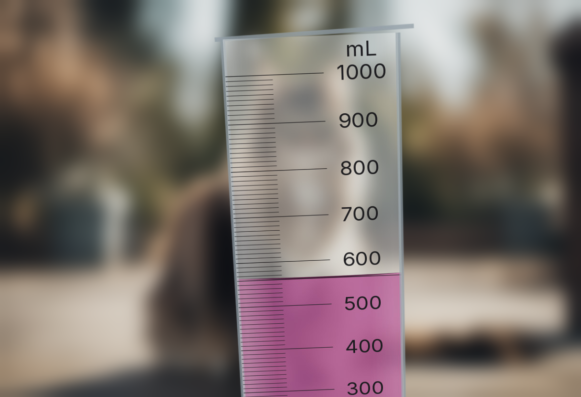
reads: 560
